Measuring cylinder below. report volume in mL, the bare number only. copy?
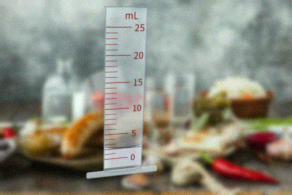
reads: 2
